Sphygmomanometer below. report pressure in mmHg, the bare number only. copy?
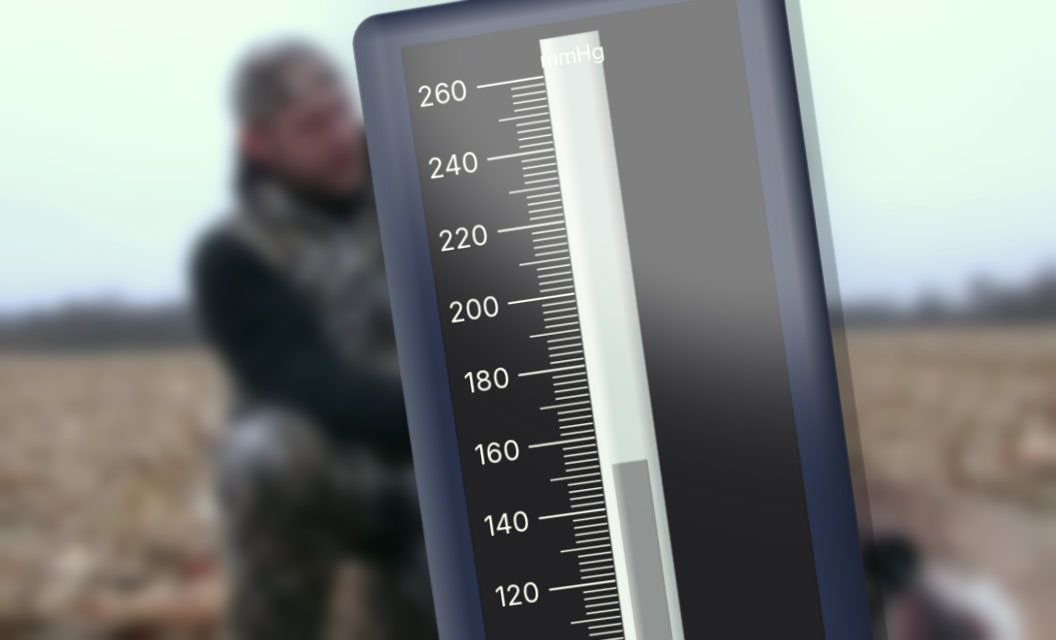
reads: 152
